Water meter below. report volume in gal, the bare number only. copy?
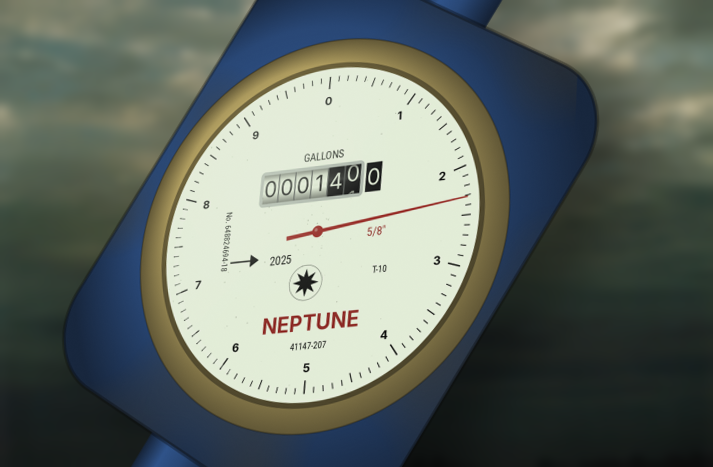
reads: 1402.3
